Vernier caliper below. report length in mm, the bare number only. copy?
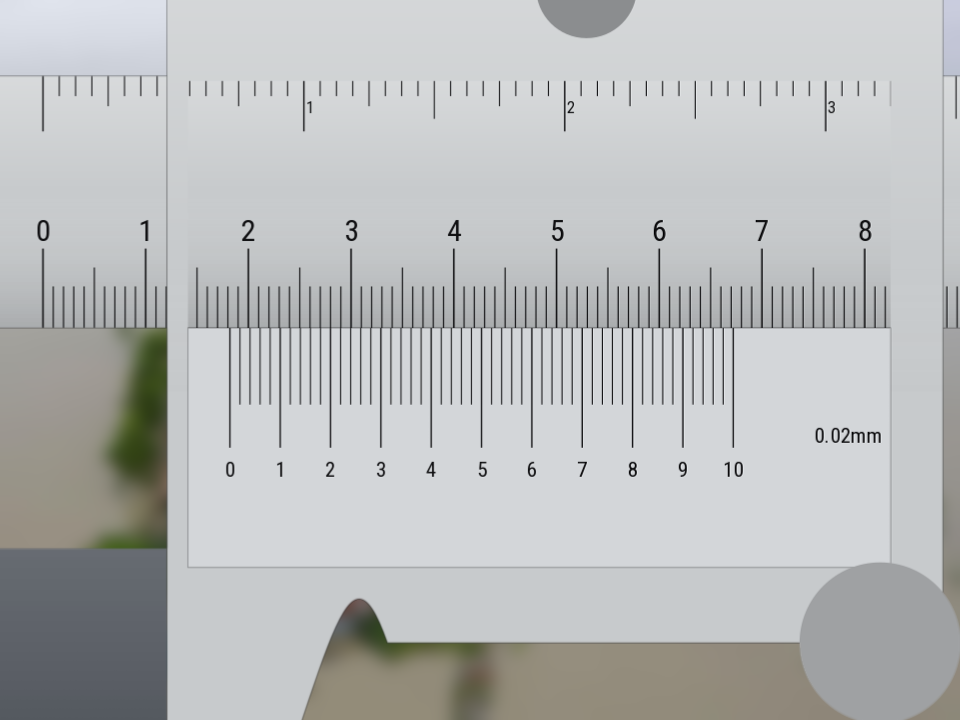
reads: 18.2
